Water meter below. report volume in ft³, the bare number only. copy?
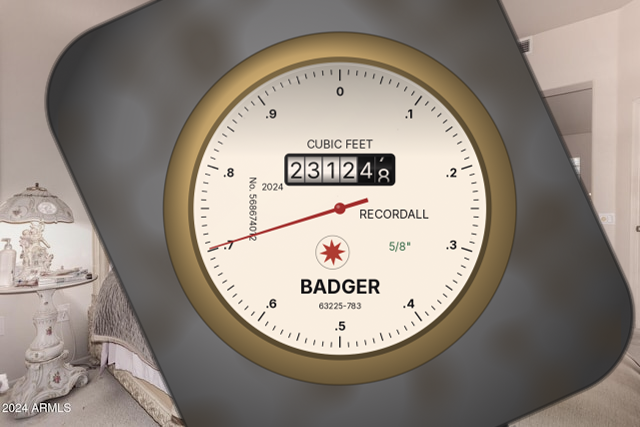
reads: 231247.70
